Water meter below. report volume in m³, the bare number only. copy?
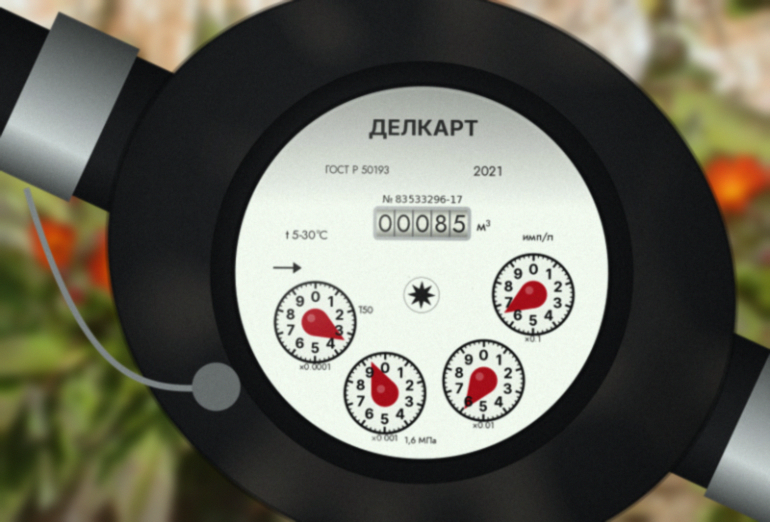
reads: 85.6593
